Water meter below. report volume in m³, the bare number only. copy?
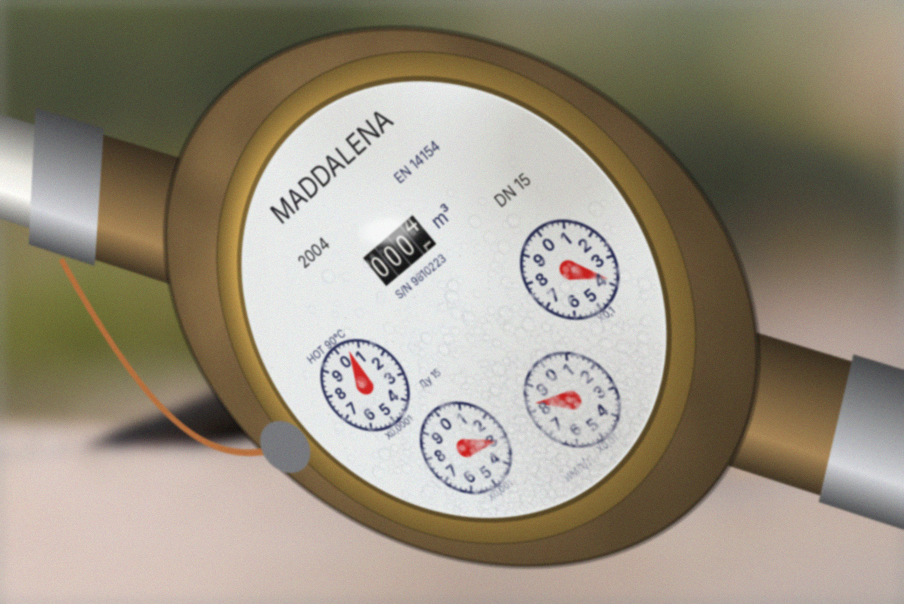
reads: 4.3830
